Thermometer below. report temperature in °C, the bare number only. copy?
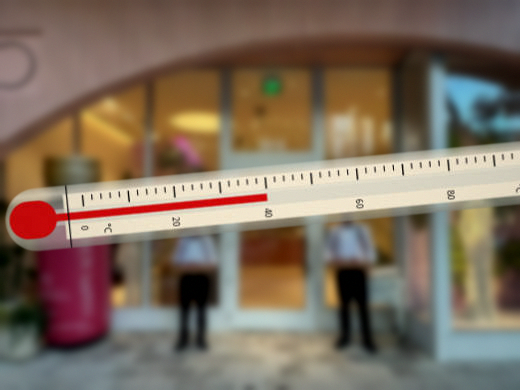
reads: 40
